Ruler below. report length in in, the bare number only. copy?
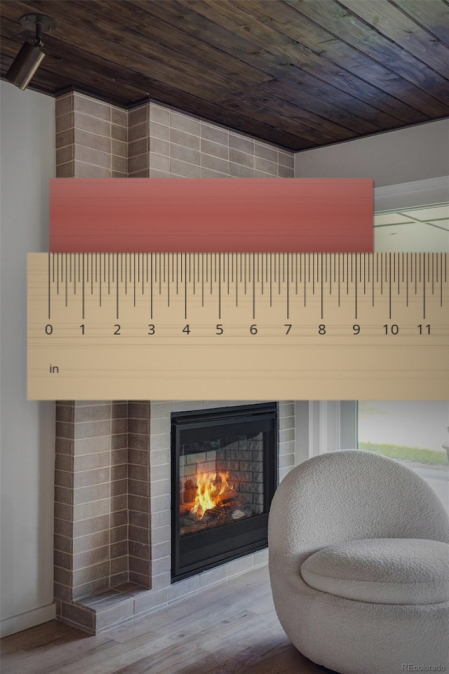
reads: 9.5
